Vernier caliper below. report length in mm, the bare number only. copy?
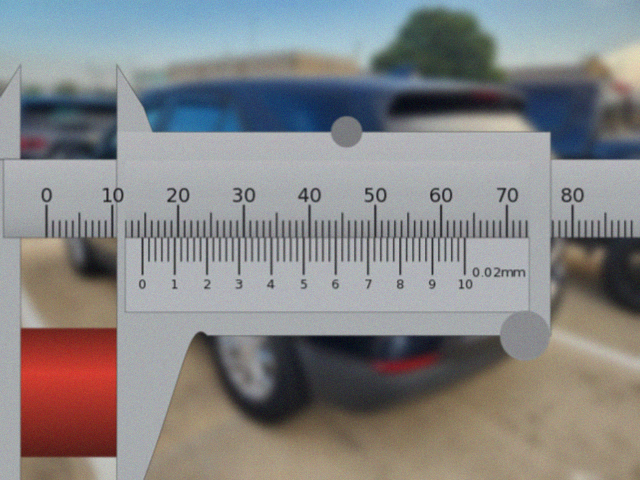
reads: 14.6
